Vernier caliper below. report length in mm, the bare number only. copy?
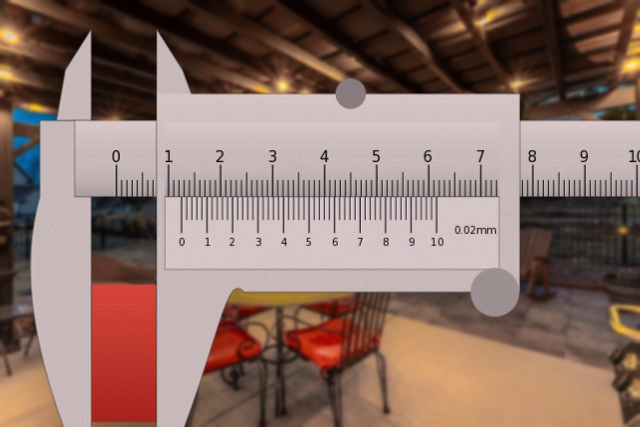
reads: 12.5
